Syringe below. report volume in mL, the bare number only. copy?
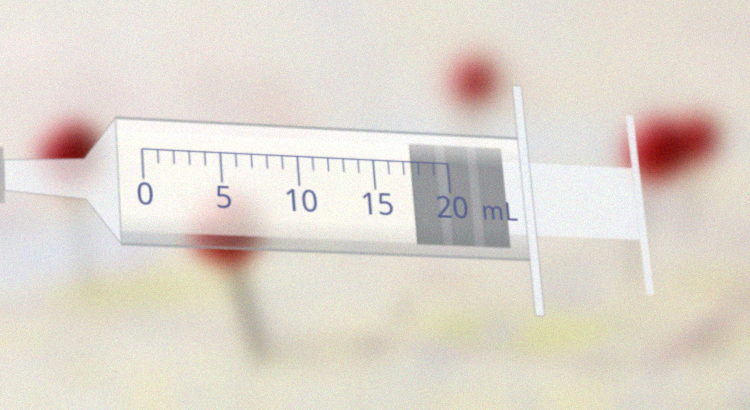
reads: 17.5
